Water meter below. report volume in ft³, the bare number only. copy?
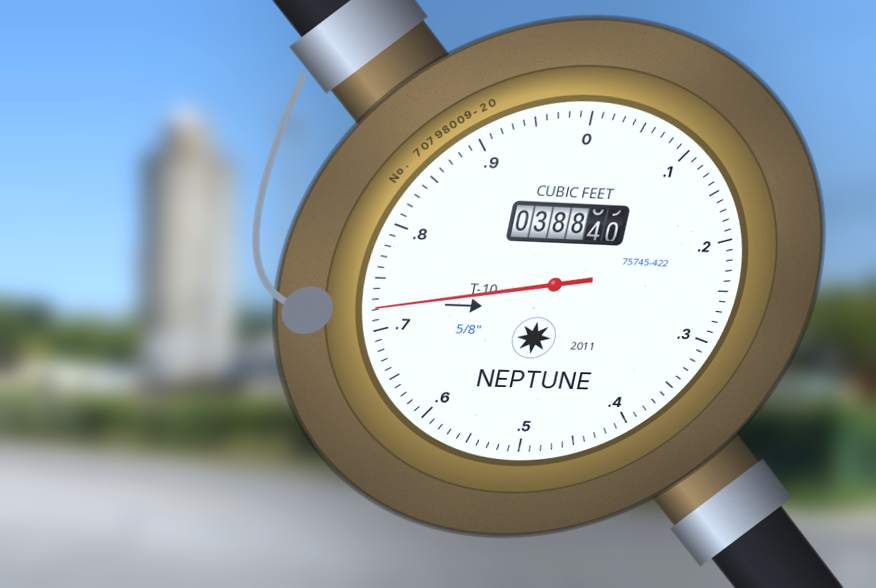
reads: 38839.72
